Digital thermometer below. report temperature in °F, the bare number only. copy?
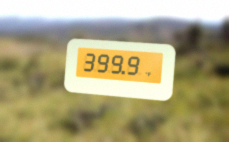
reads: 399.9
